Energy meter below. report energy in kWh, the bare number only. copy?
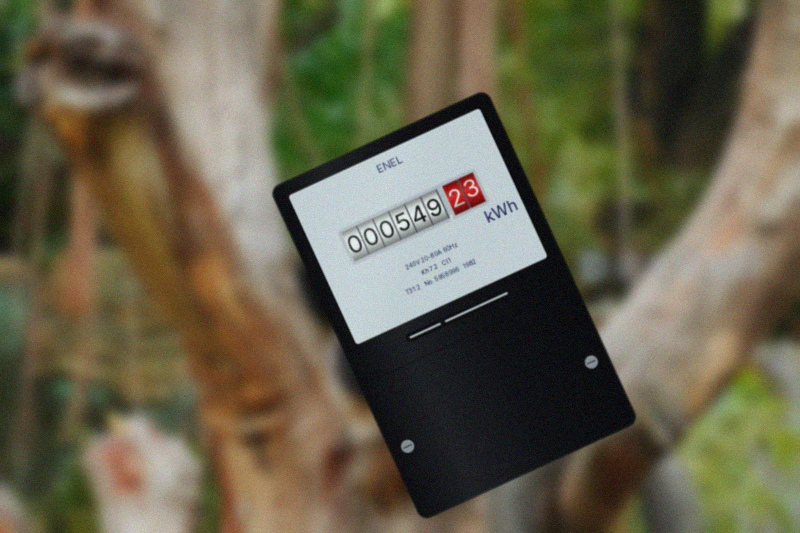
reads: 549.23
